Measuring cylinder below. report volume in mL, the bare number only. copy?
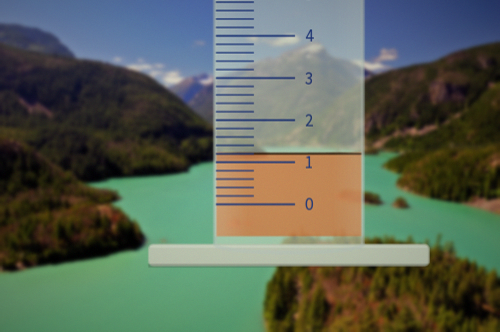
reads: 1.2
